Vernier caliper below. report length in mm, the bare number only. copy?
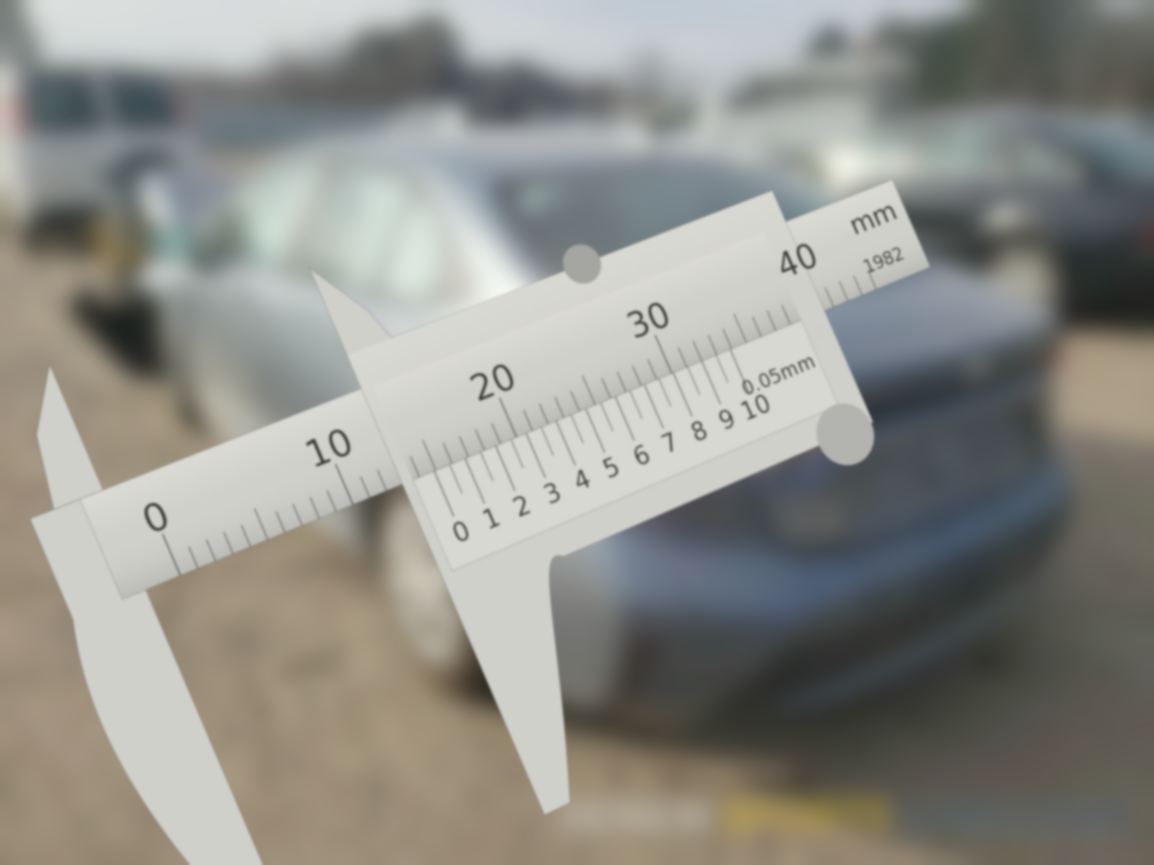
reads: 14.9
